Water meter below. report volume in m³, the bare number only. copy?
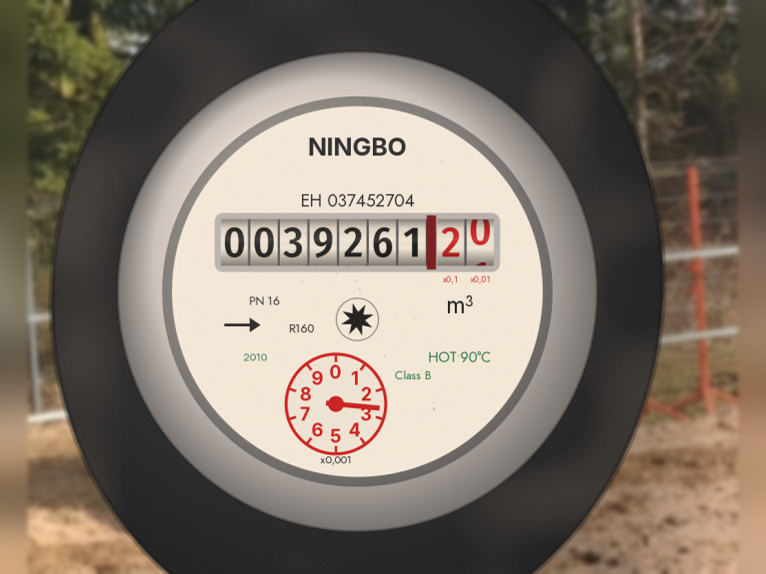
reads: 39261.202
